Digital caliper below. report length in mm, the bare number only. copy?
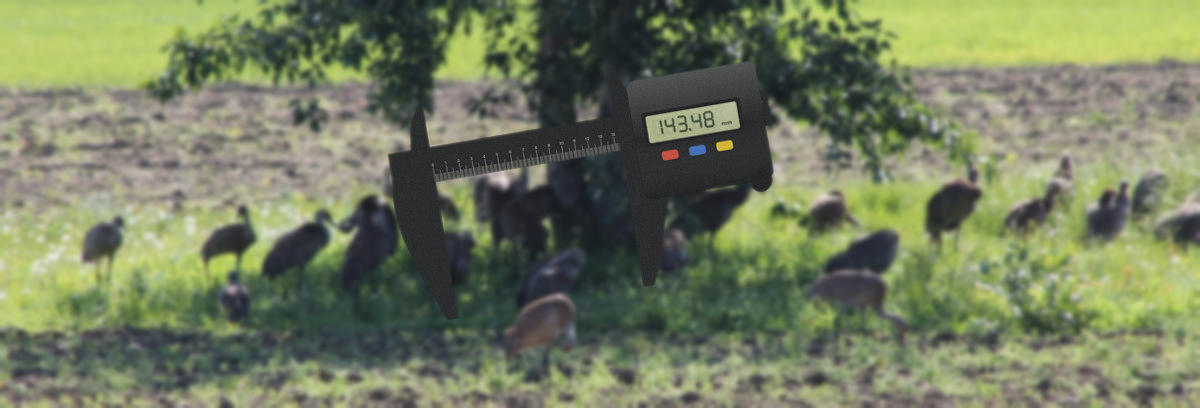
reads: 143.48
